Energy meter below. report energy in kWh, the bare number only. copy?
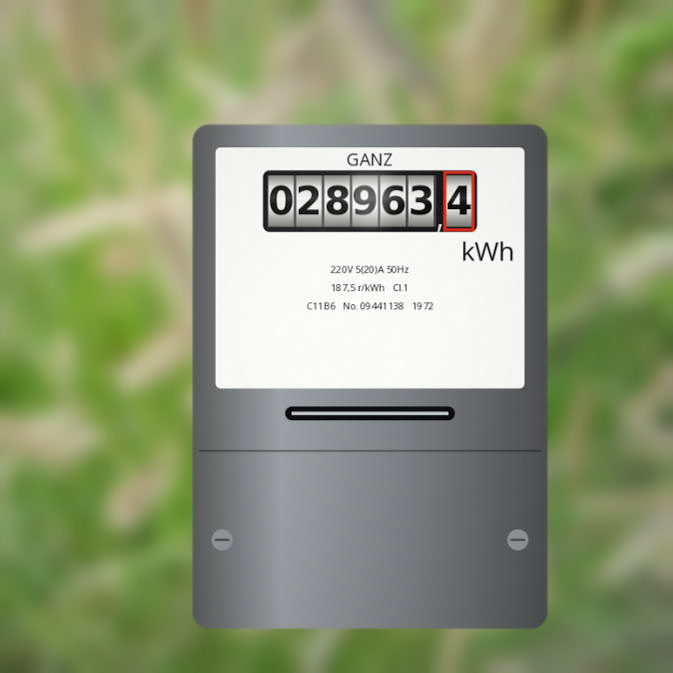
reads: 28963.4
